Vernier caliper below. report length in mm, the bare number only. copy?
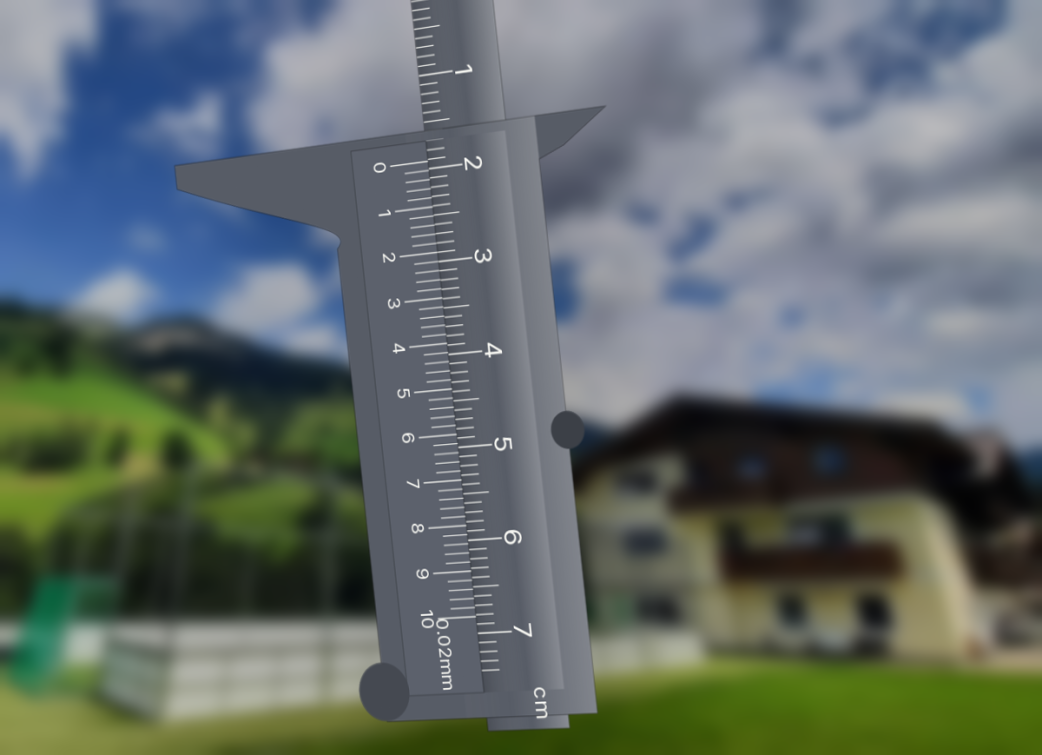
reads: 19.2
